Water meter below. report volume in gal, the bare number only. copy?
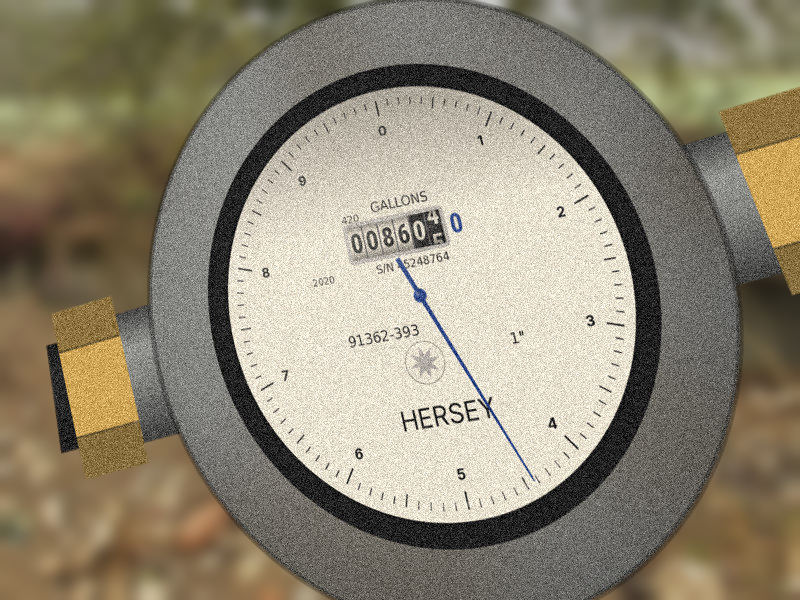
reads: 86044.4
